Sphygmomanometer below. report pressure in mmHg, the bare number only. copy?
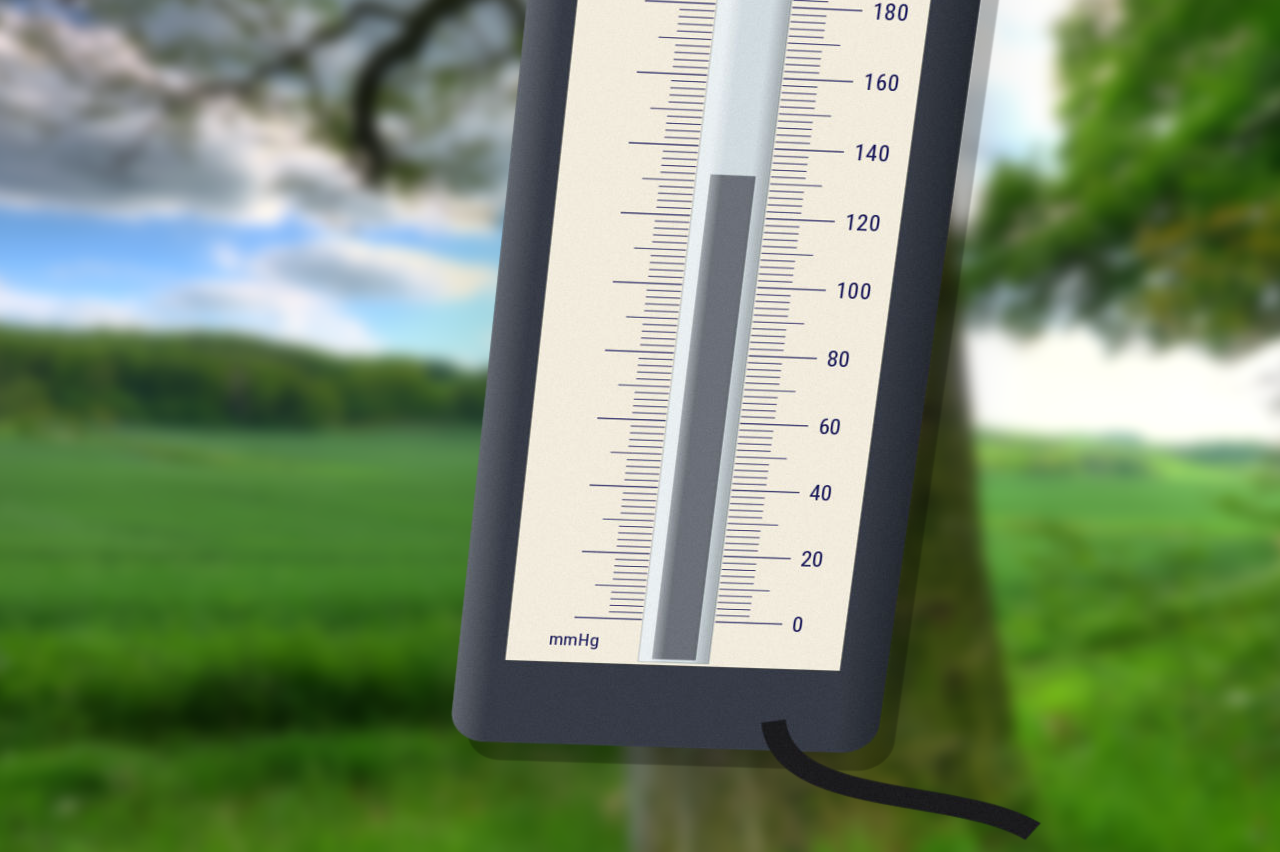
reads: 132
